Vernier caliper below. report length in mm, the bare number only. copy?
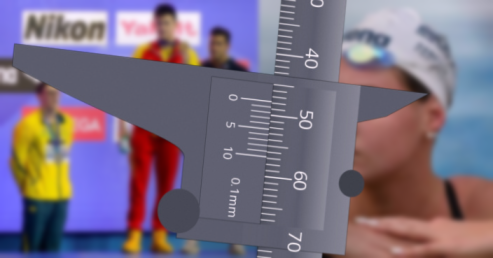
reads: 47.8
